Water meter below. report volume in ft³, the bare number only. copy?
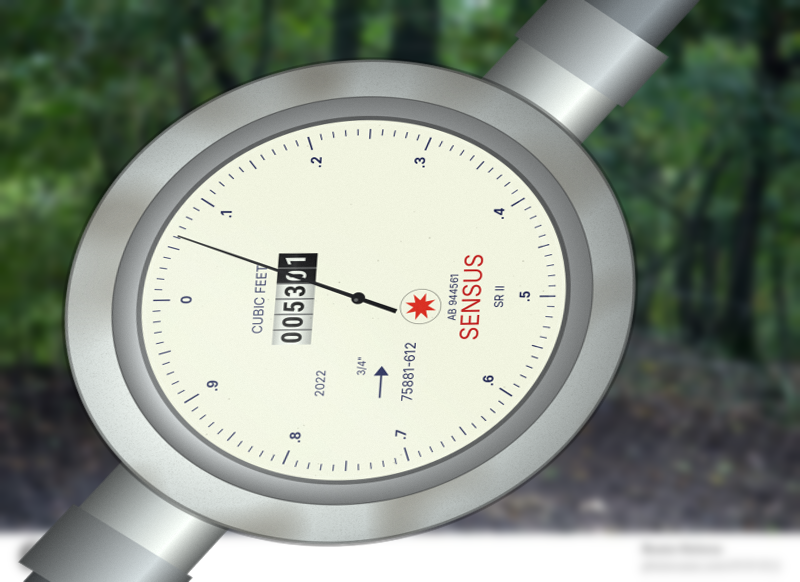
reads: 5301.06
